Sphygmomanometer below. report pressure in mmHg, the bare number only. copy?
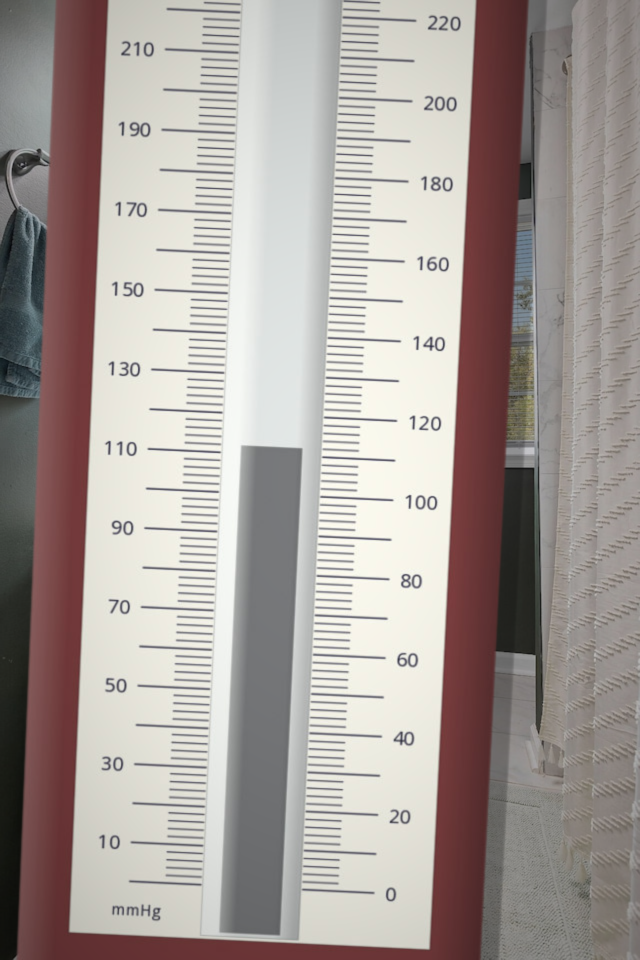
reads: 112
